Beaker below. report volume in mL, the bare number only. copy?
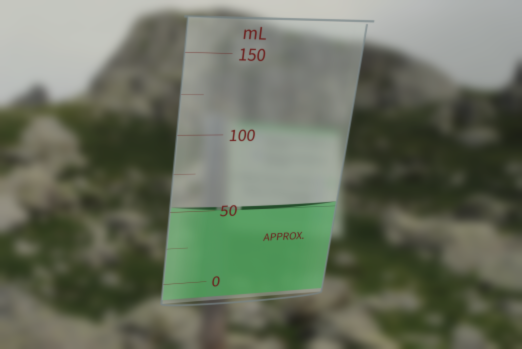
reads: 50
